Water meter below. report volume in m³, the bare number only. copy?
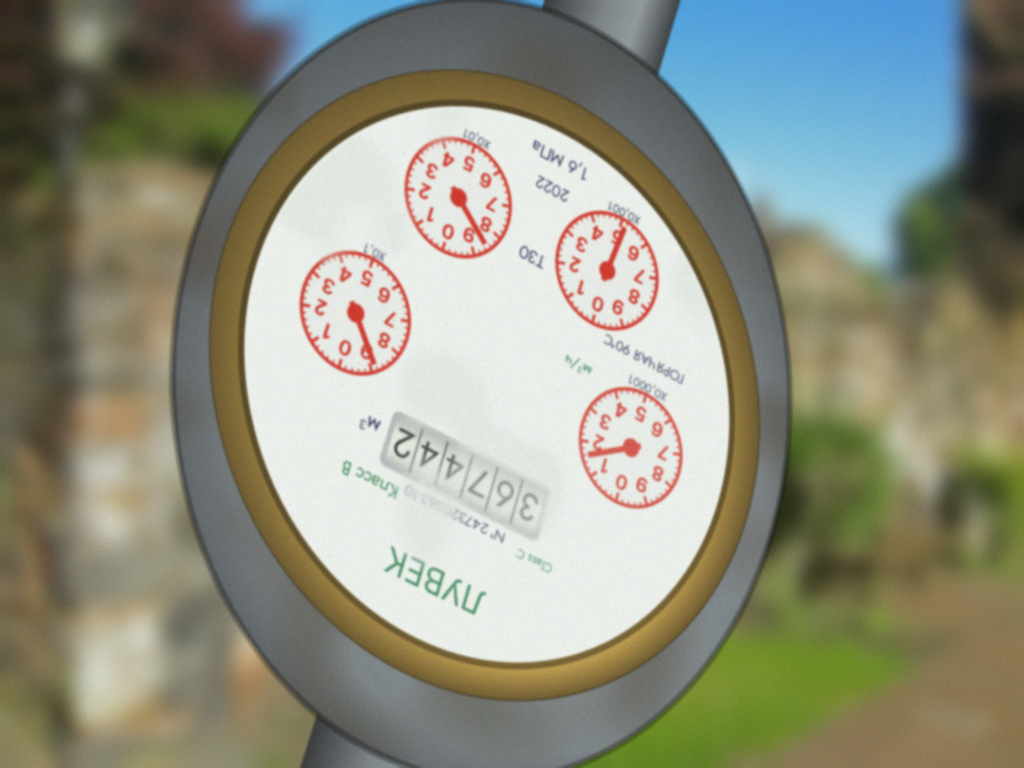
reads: 367442.8851
